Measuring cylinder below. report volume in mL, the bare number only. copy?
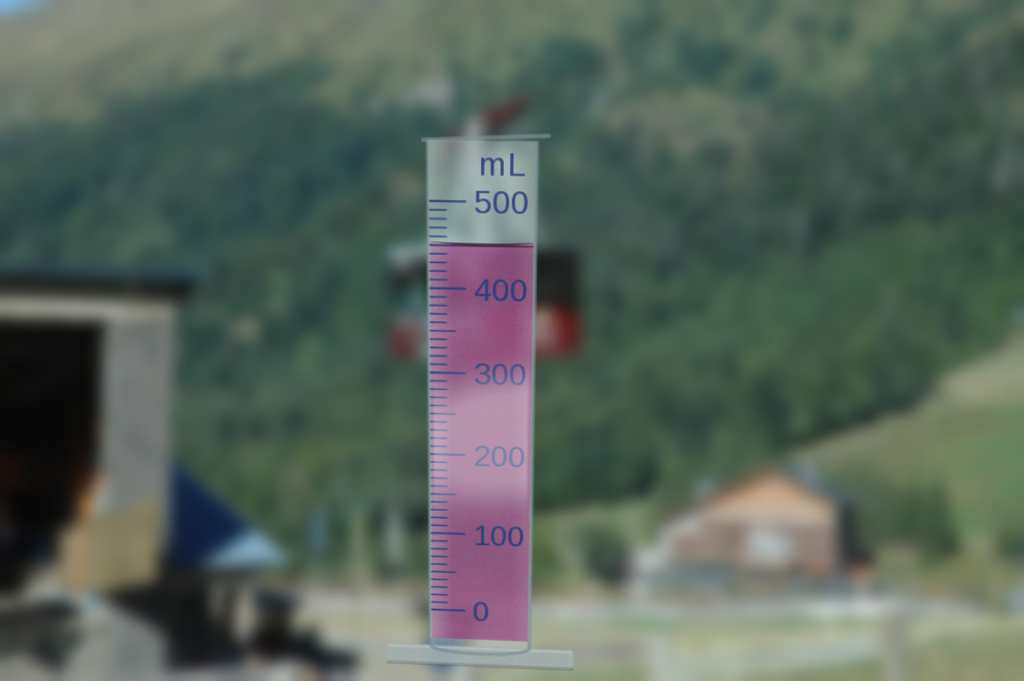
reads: 450
